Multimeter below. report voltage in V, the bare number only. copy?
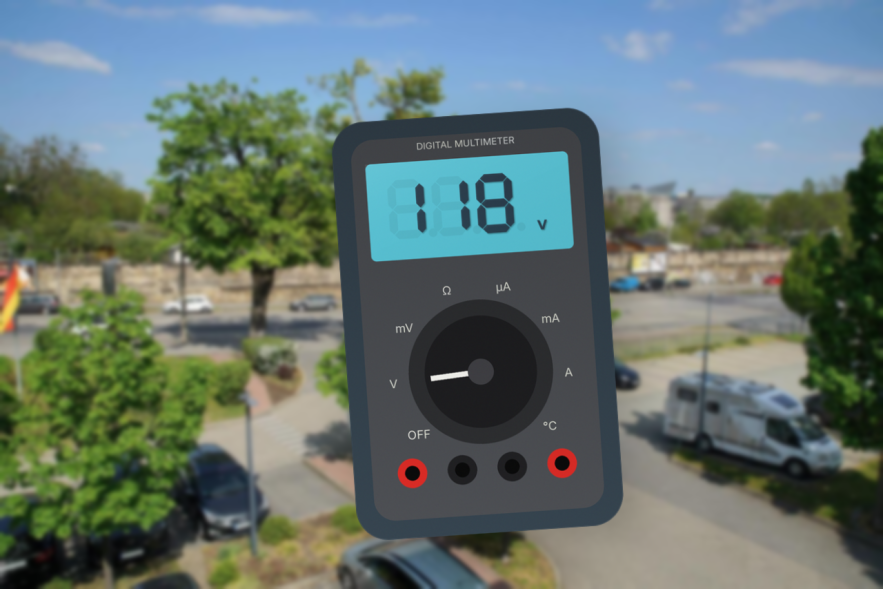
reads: 118
